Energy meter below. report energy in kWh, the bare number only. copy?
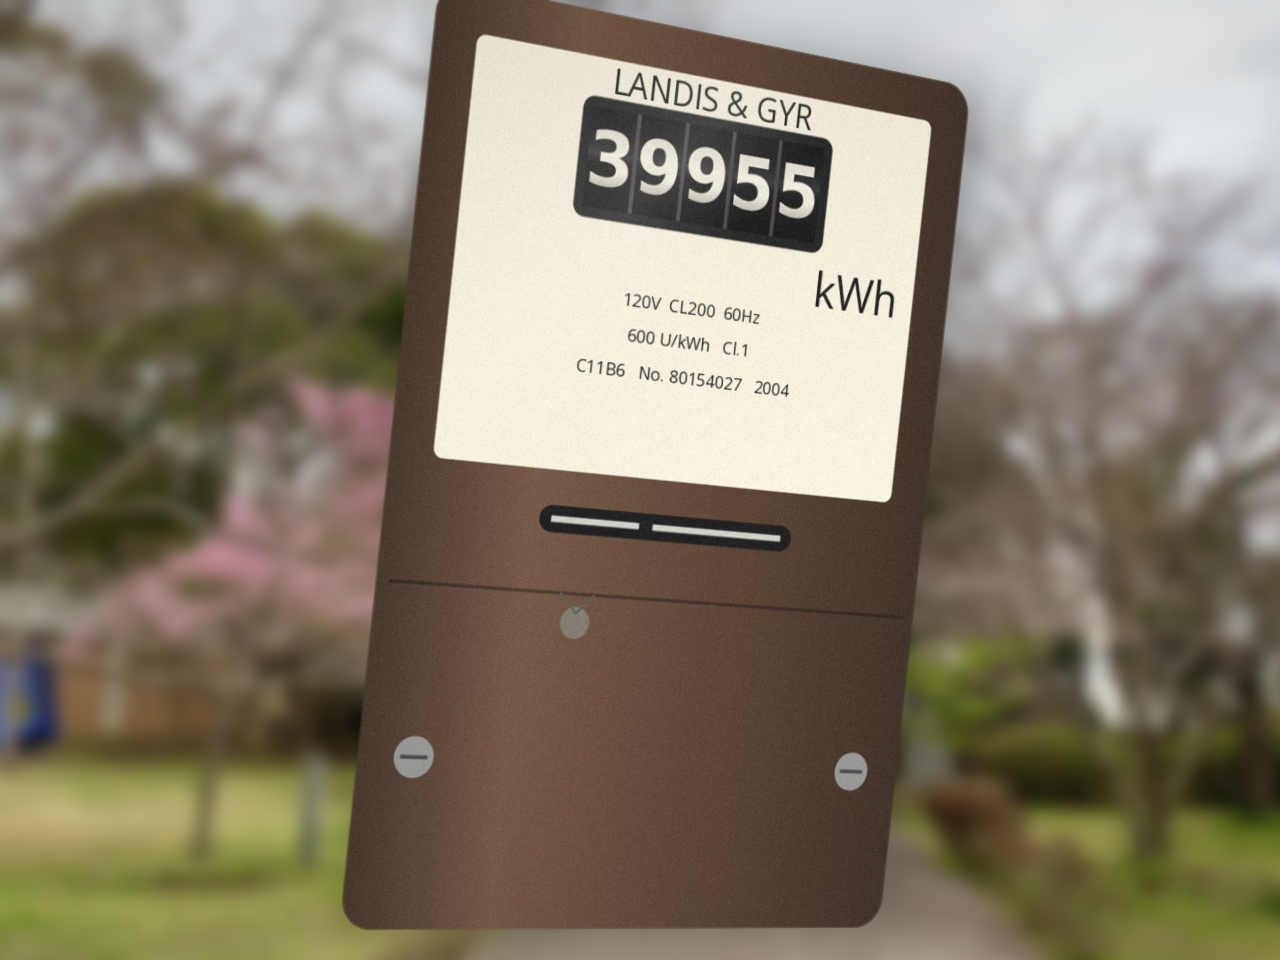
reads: 39955
